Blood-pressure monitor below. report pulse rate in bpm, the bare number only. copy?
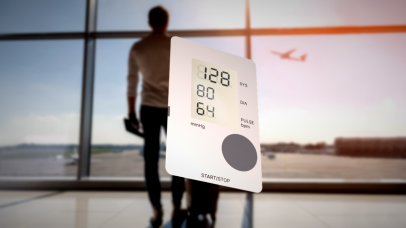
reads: 64
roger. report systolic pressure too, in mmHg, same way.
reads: 128
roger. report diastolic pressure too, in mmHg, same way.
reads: 80
